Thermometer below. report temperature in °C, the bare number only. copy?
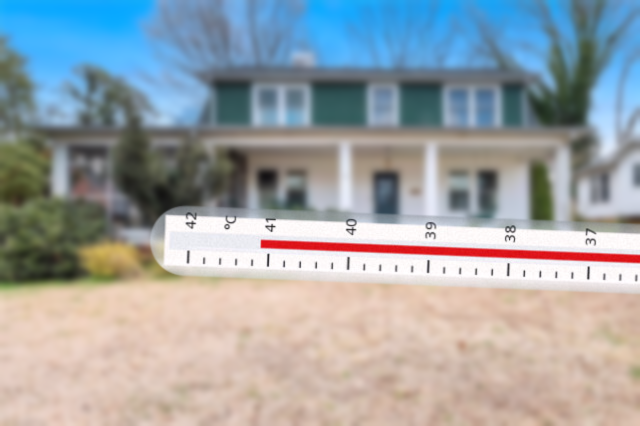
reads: 41.1
